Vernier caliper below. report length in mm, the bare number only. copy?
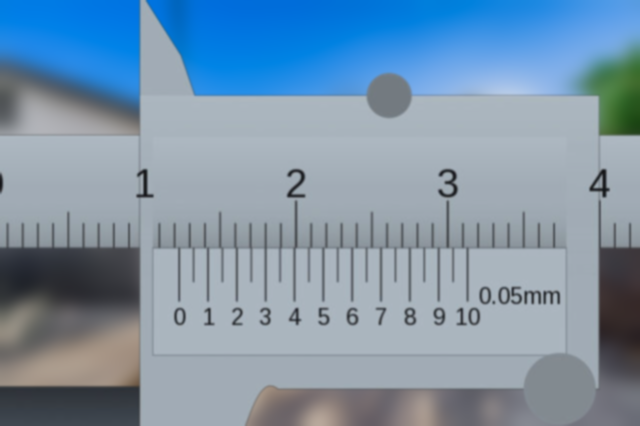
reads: 12.3
